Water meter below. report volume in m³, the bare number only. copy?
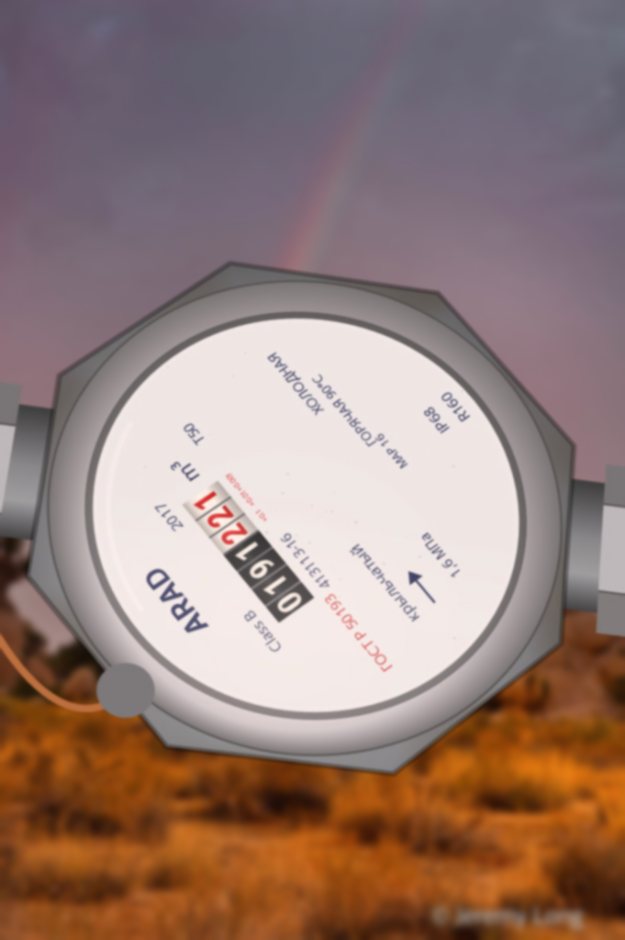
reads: 191.221
